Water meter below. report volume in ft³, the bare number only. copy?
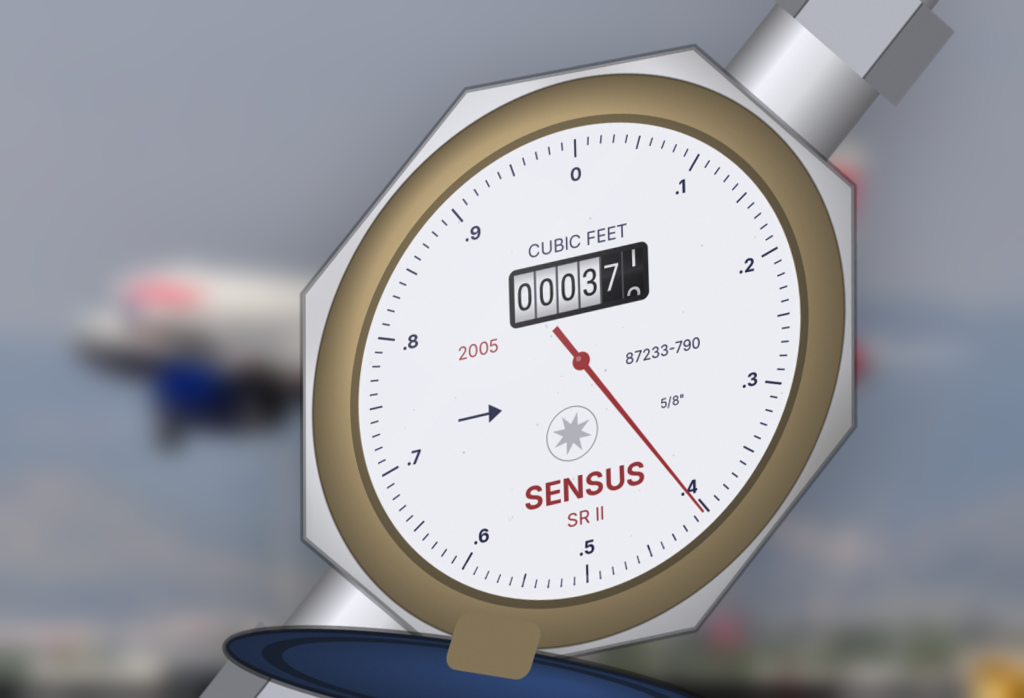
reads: 371.40
